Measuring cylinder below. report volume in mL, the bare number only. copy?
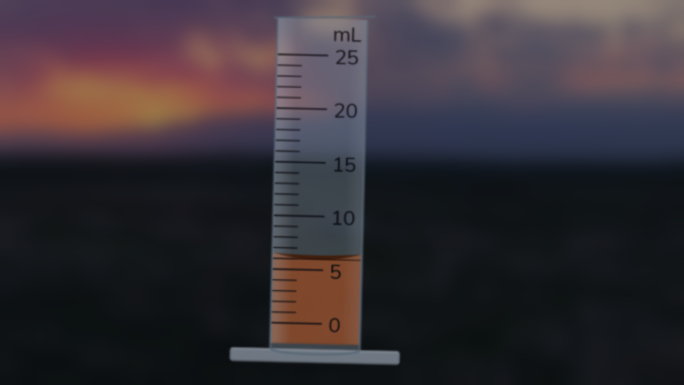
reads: 6
